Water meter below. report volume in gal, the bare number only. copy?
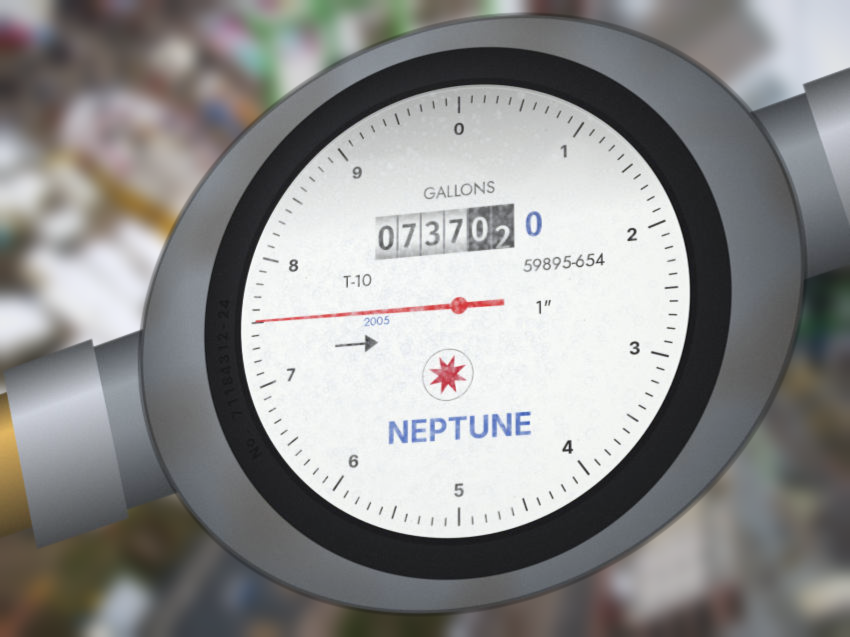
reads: 737017.5
